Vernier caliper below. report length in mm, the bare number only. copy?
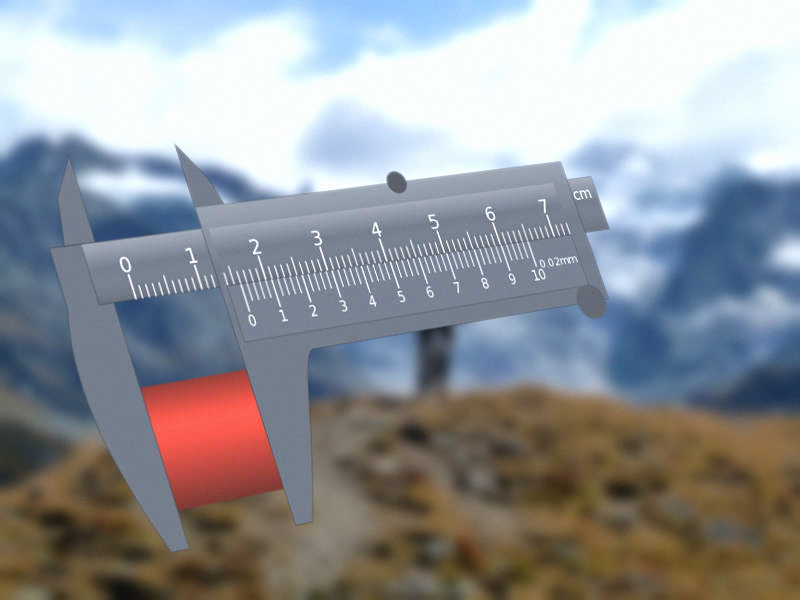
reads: 16.0
